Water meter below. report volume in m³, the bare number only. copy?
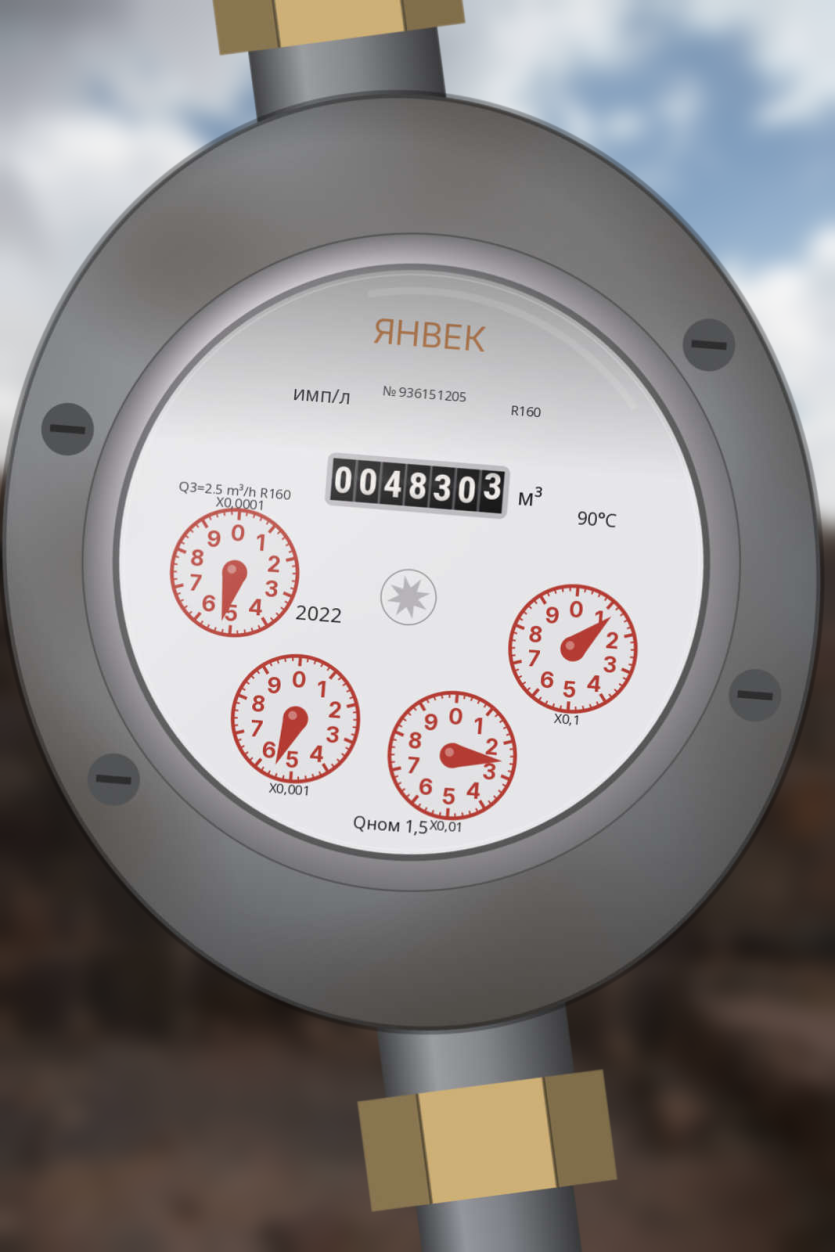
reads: 48303.1255
